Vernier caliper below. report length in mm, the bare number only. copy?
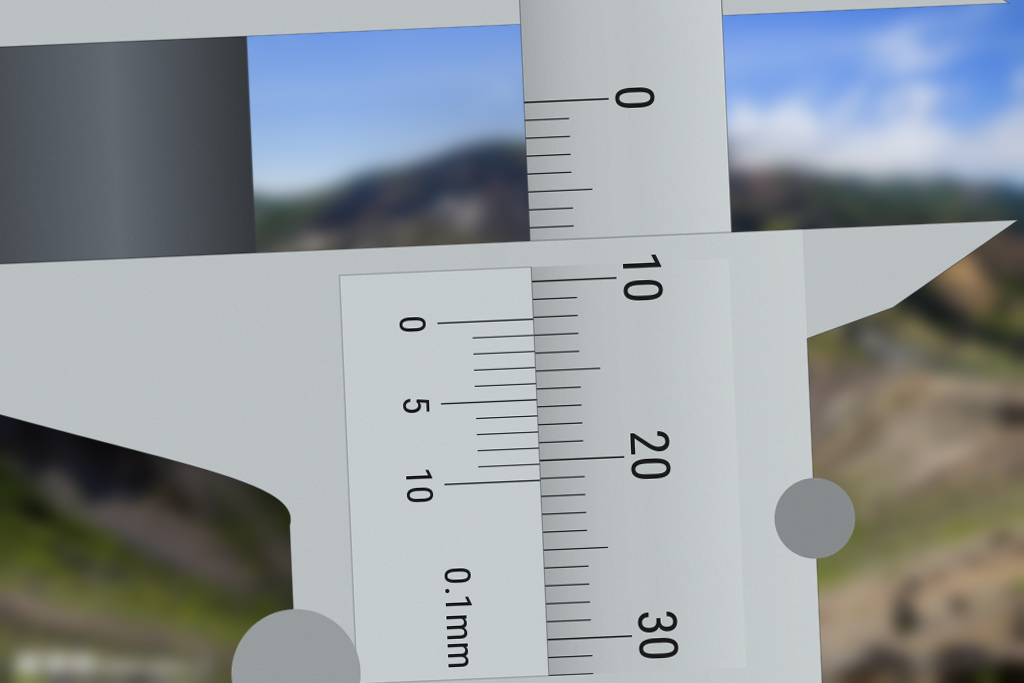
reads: 12.1
